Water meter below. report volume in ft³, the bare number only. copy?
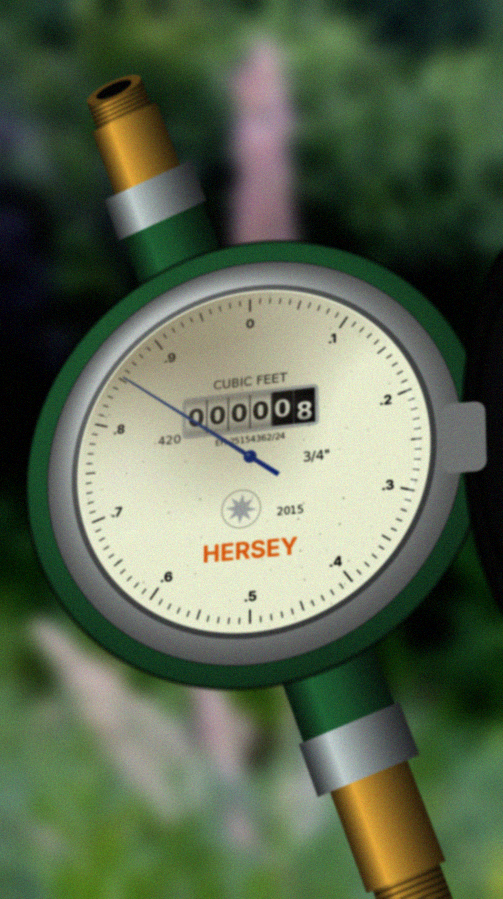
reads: 7.85
